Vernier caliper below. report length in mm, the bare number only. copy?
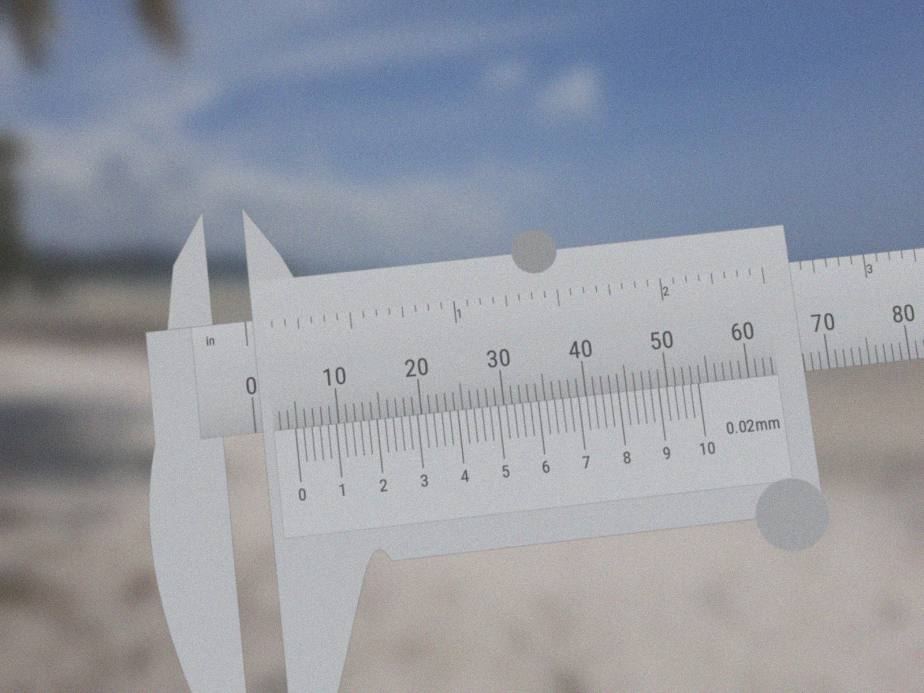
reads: 4.8
